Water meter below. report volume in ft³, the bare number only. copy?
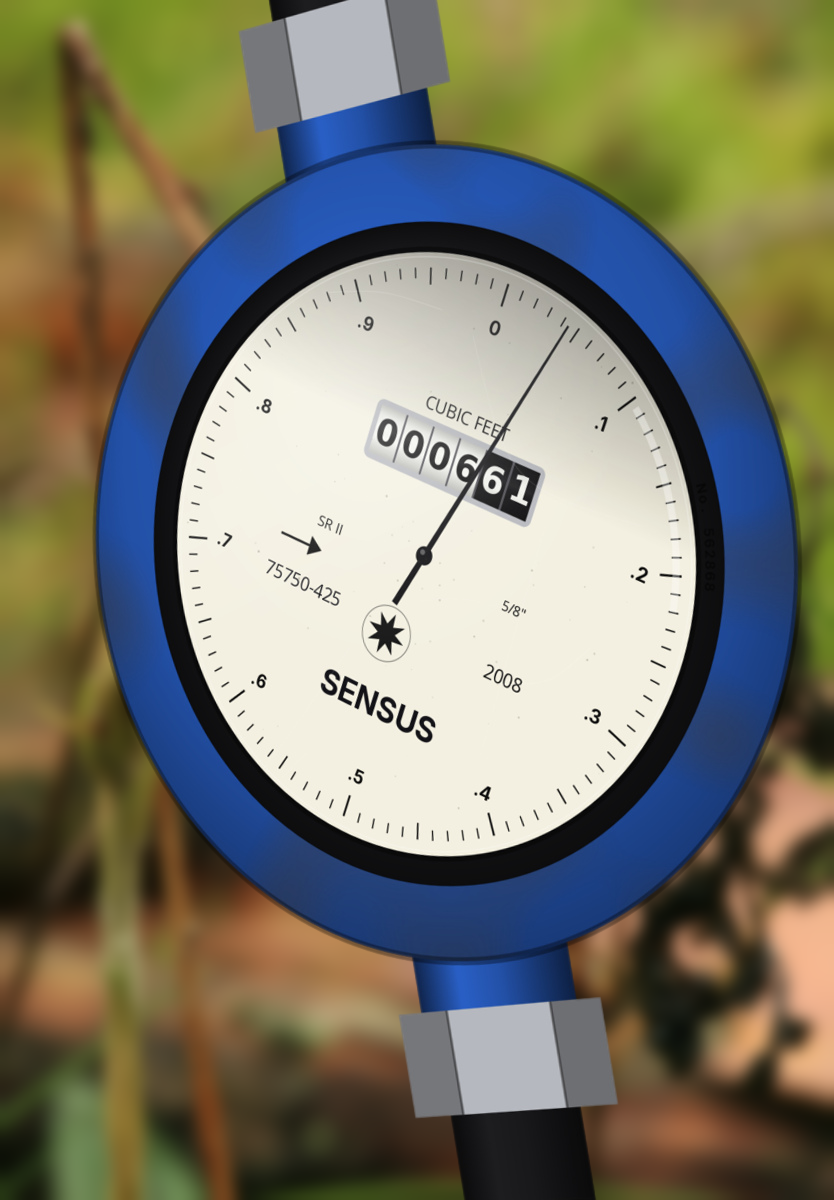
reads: 661.04
